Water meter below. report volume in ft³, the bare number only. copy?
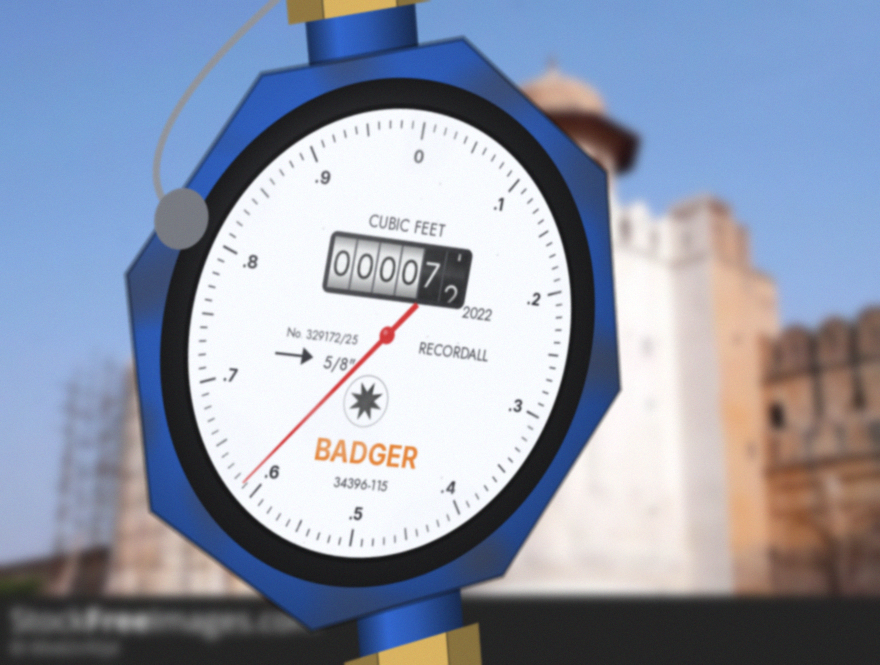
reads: 71.61
